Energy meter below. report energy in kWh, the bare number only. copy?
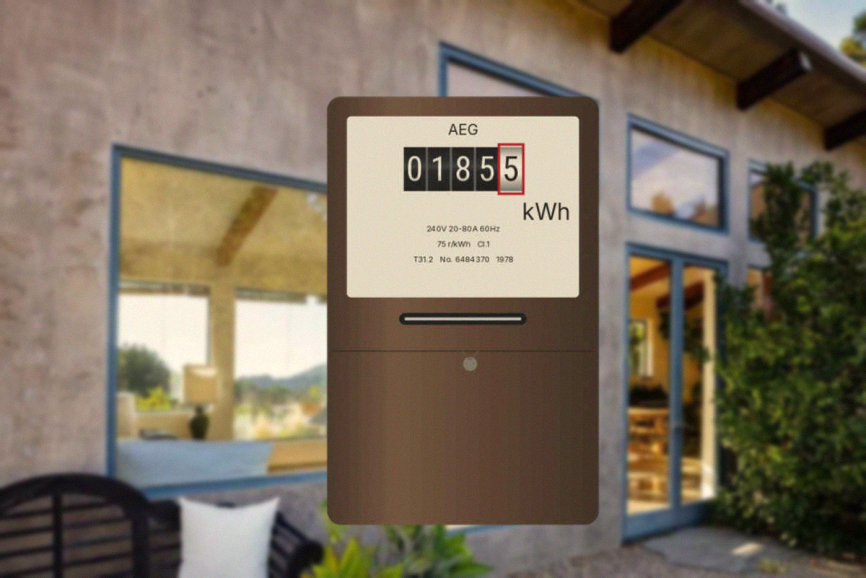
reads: 185.5
